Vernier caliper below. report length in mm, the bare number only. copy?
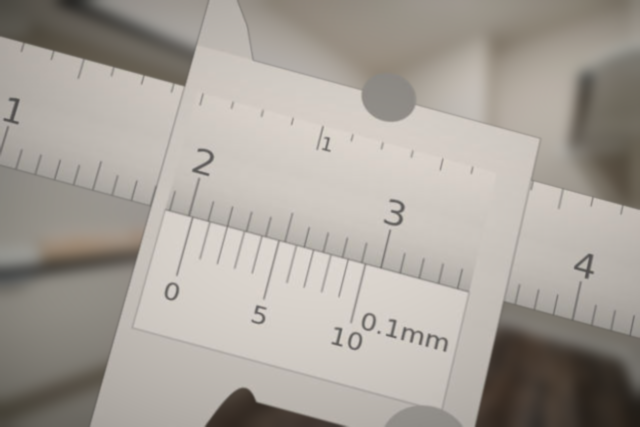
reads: 20.2
